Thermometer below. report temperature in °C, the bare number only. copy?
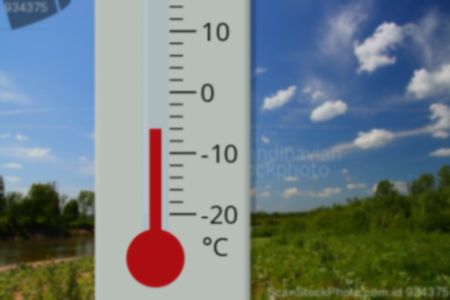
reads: -6
